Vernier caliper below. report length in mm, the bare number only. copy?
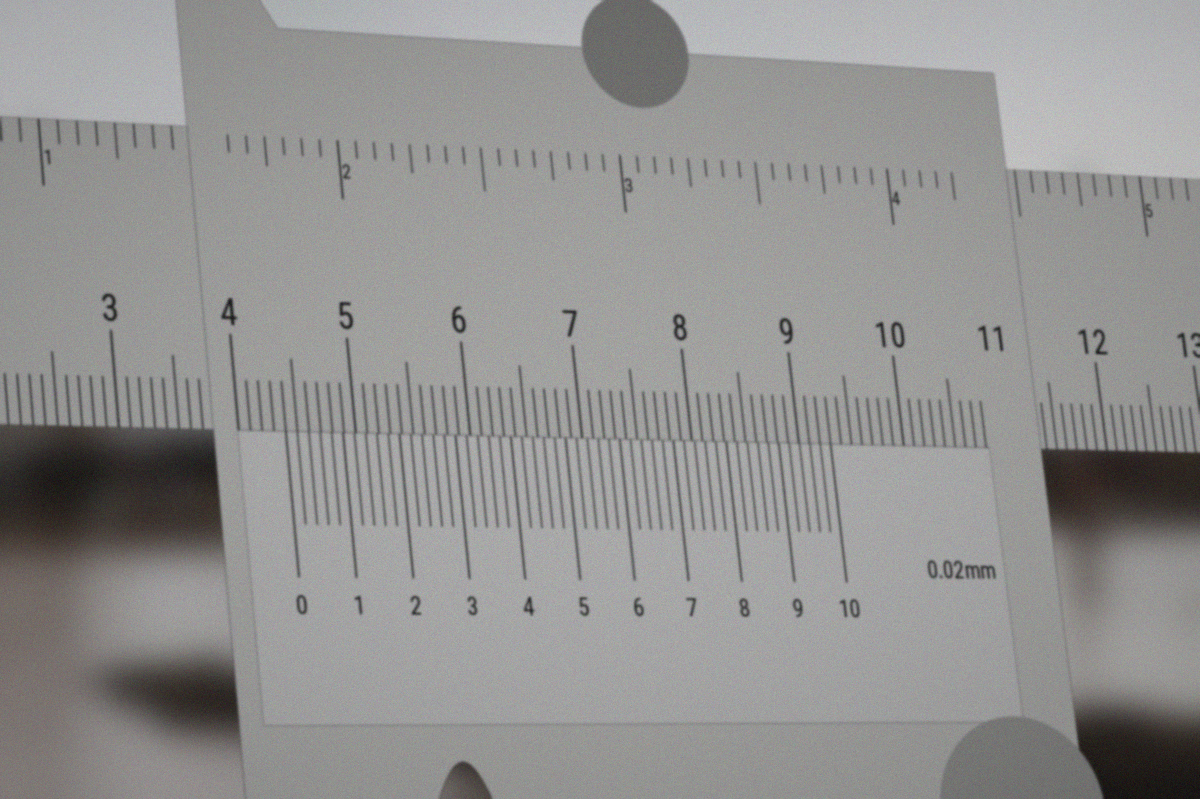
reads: 44.0
